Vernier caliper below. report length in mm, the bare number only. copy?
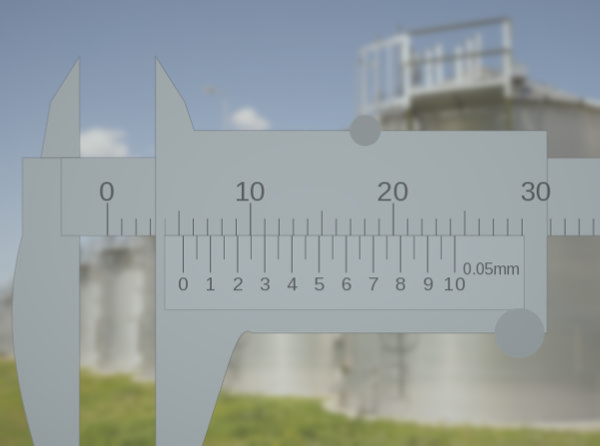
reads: 5.3
